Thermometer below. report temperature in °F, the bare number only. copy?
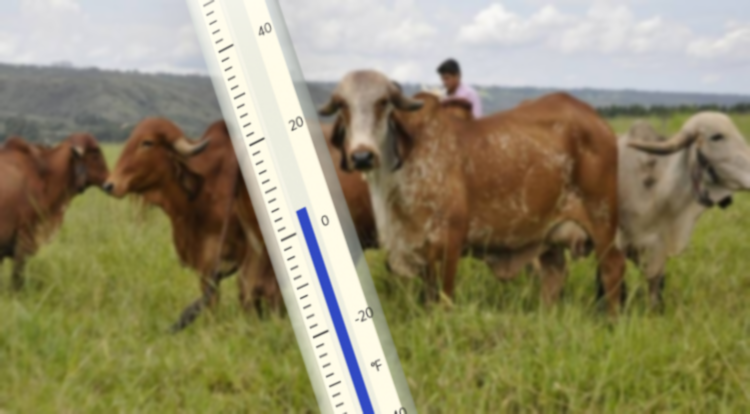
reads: 4
